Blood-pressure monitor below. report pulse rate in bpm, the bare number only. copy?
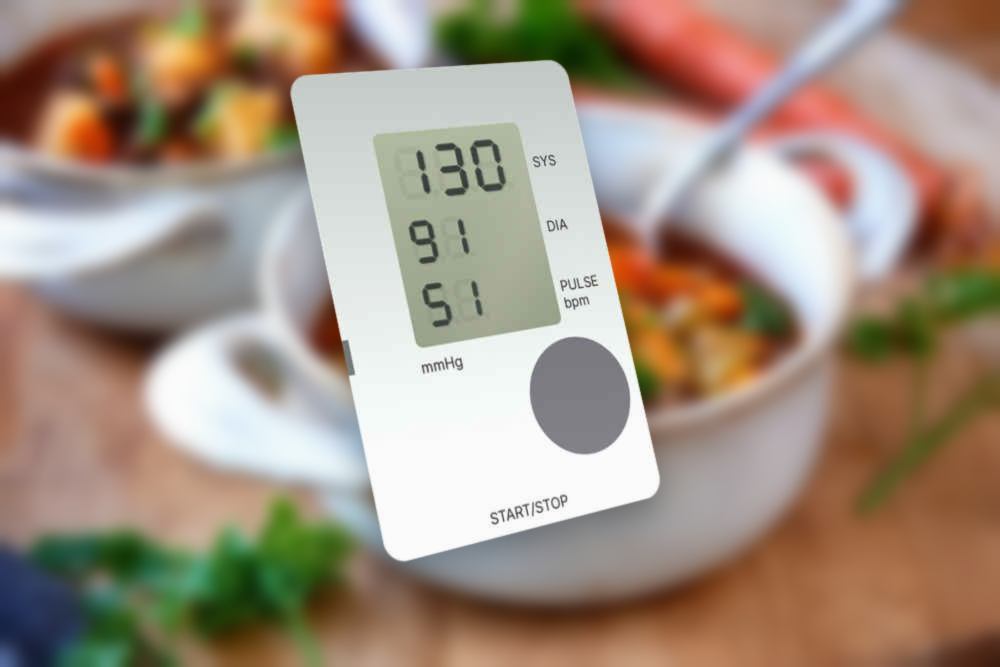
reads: 51
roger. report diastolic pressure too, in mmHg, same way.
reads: 91
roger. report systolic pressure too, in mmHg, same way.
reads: 130
